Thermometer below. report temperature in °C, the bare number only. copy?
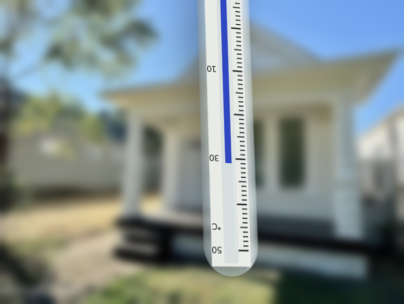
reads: 31
